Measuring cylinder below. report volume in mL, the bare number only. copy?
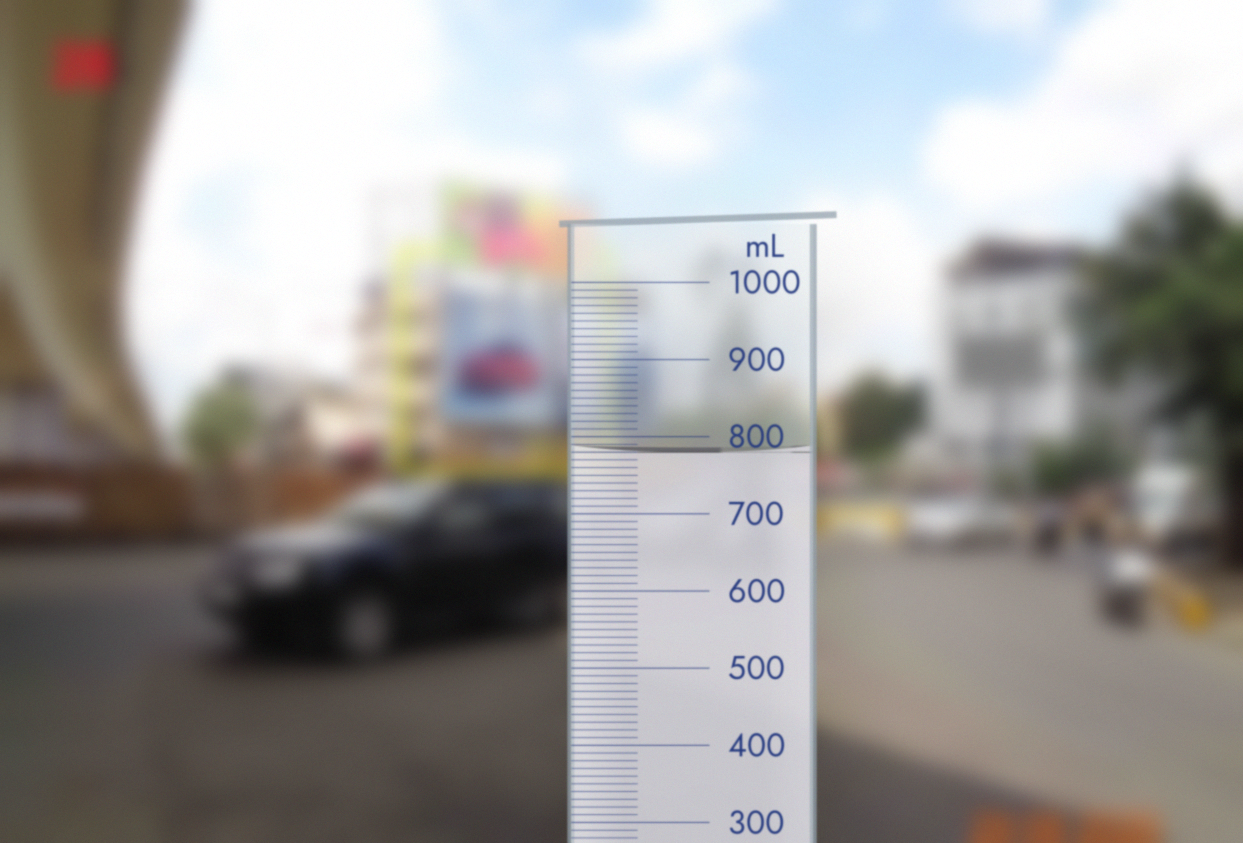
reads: 780
